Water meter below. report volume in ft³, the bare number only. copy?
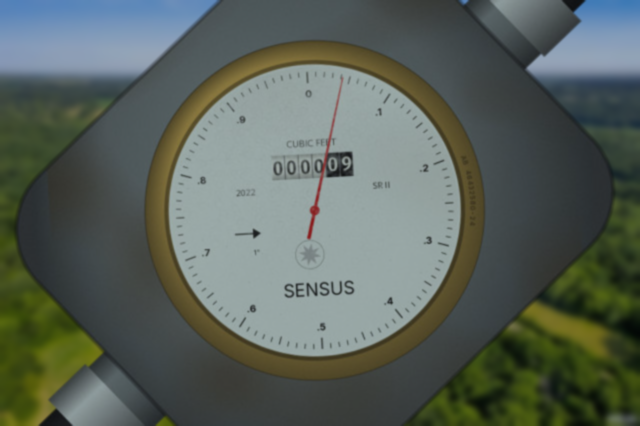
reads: 9.04
